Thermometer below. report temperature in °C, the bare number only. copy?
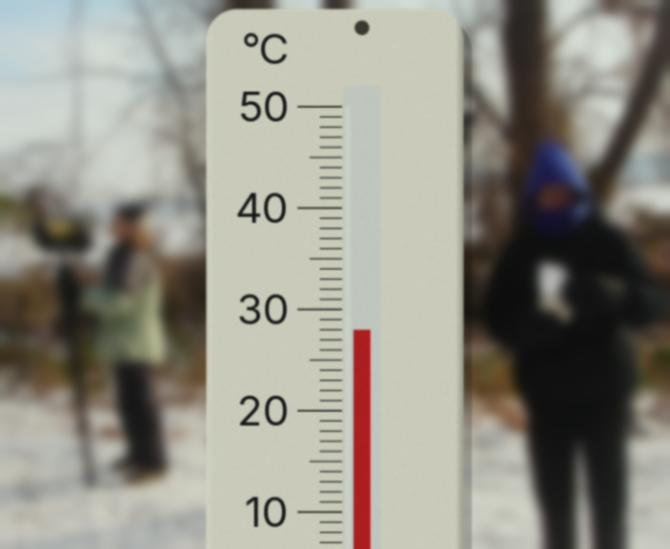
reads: 28
